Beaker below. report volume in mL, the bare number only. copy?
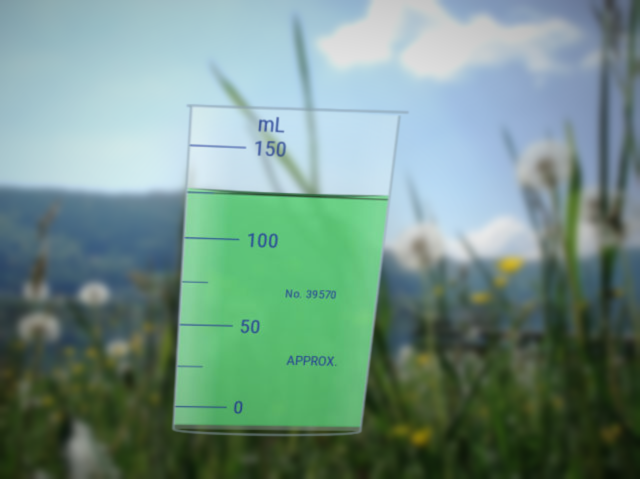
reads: 125
